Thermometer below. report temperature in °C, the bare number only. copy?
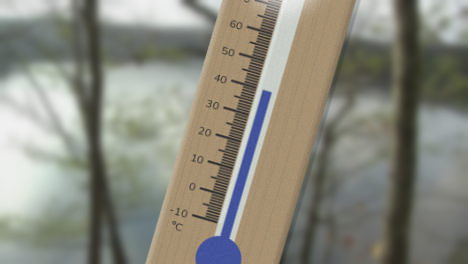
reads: 40
